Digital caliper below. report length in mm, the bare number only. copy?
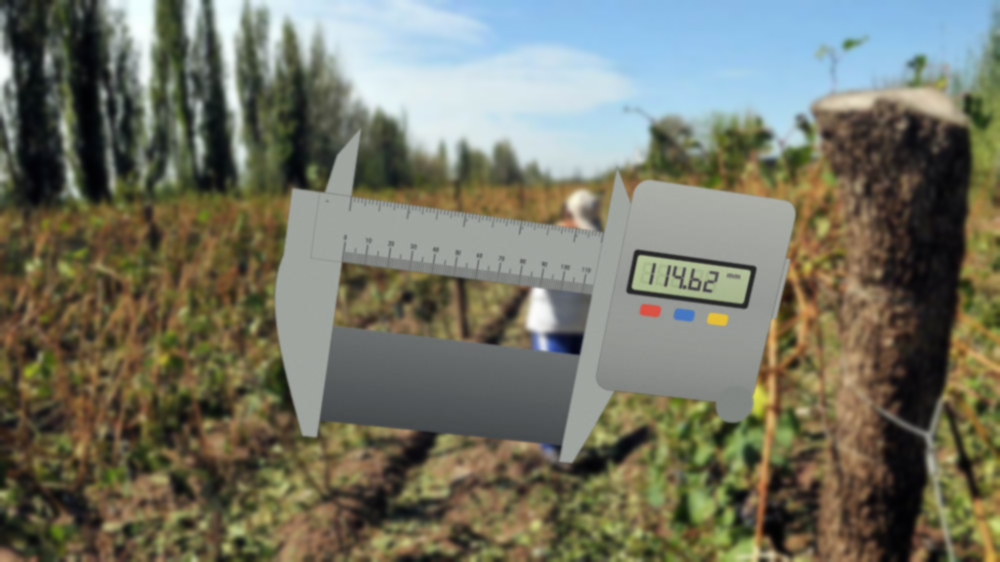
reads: 114.62
